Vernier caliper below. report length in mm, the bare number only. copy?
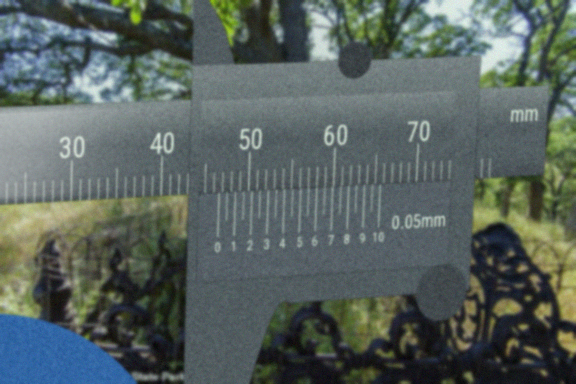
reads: 46.6
